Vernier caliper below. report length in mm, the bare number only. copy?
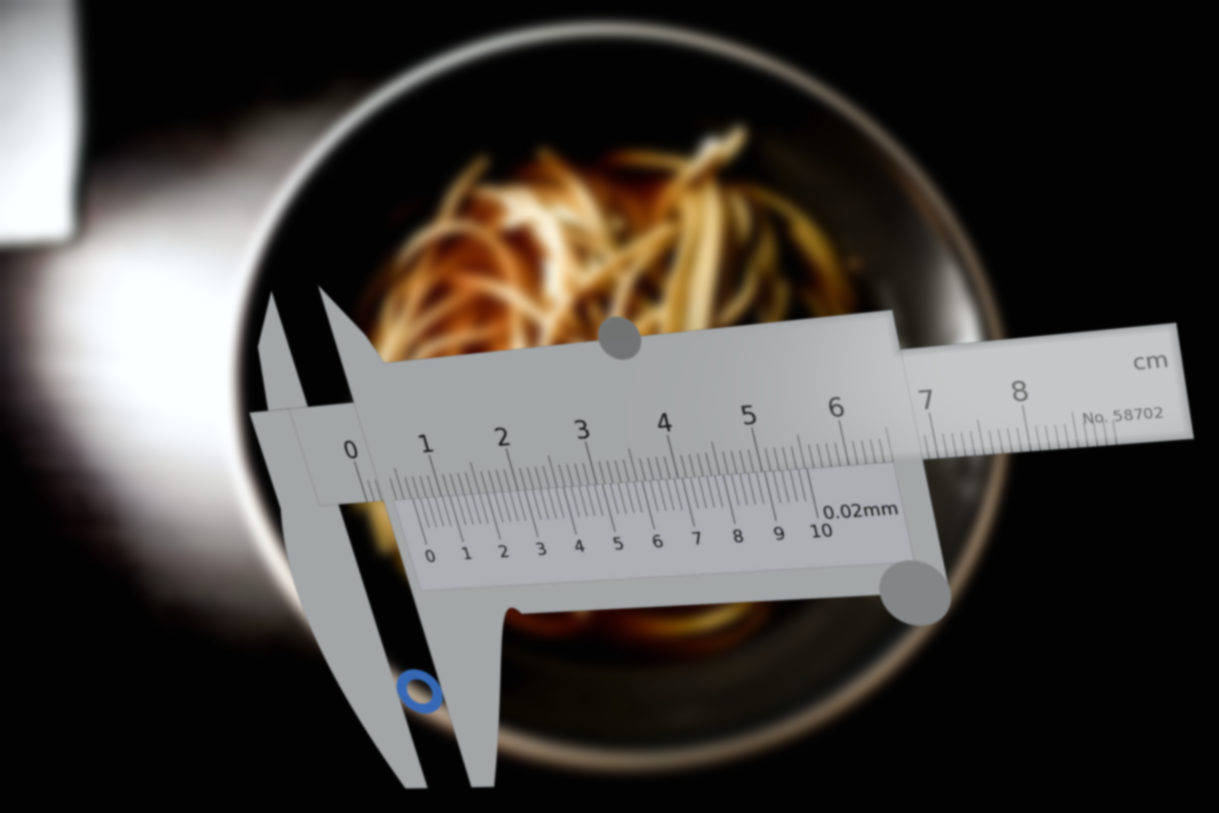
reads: 6.2
